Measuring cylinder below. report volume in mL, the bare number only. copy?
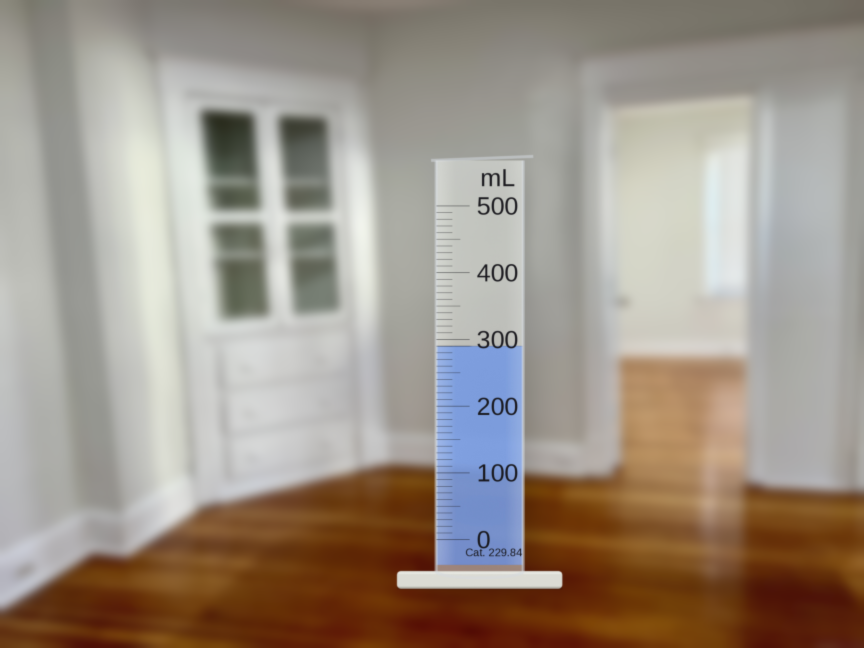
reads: 290
